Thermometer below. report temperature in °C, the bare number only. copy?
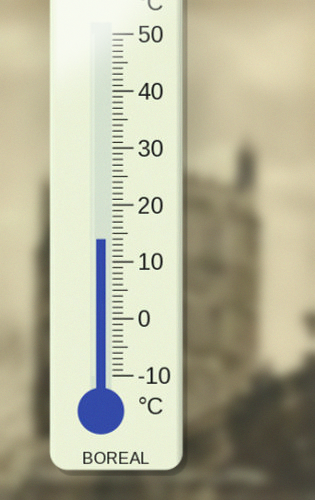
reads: 14
